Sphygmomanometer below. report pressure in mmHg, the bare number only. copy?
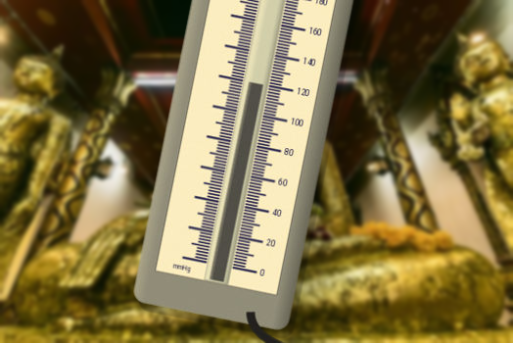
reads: 120
